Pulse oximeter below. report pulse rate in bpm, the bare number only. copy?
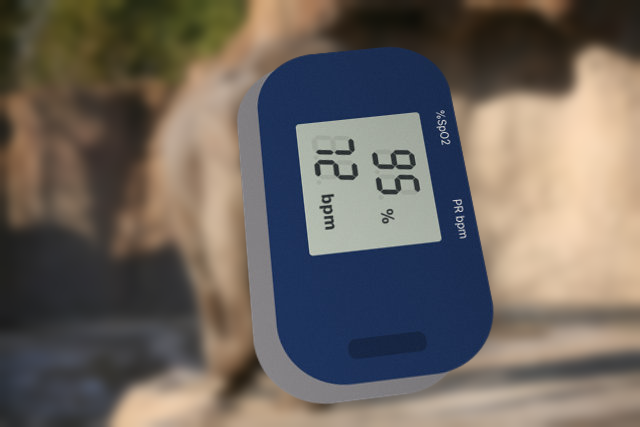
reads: 72
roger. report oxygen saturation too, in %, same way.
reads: 95
